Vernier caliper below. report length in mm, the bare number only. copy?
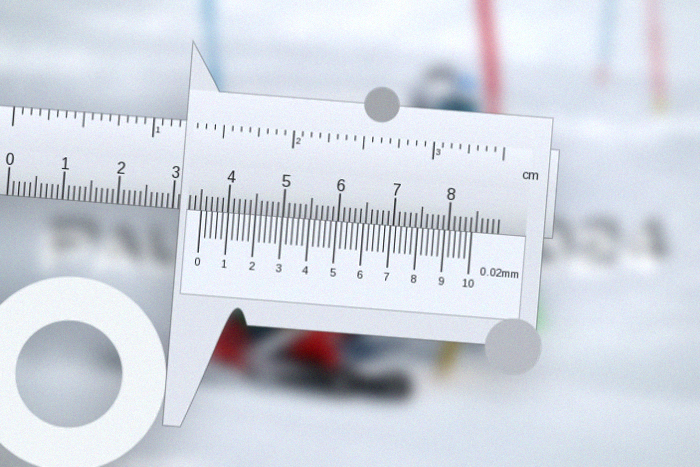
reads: 35.2
